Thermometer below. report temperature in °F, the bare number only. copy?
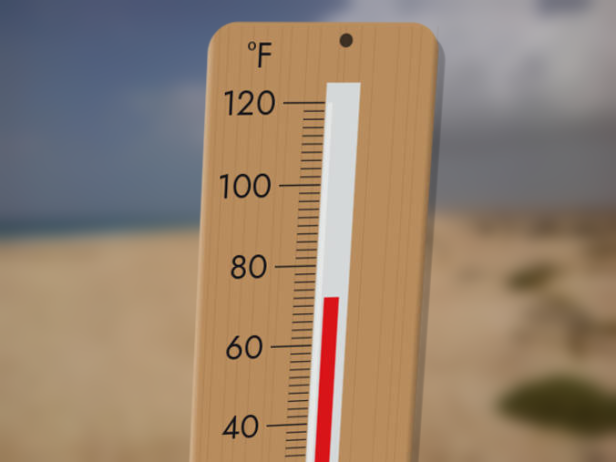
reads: 72
